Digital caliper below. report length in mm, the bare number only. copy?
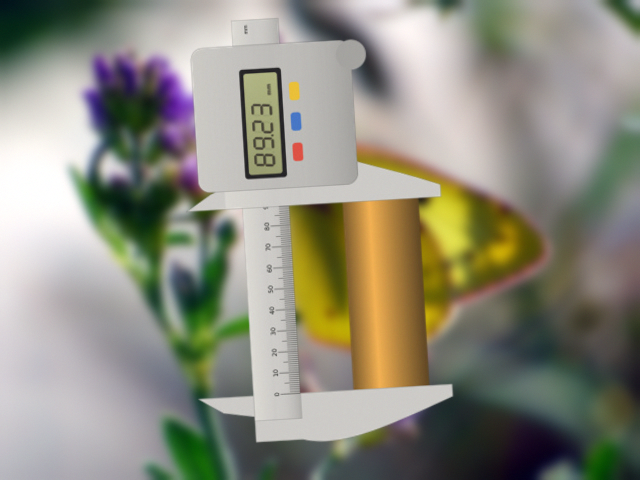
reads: 89.23
